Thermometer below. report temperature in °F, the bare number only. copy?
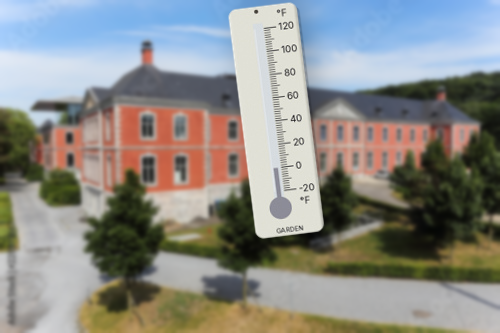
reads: 0
